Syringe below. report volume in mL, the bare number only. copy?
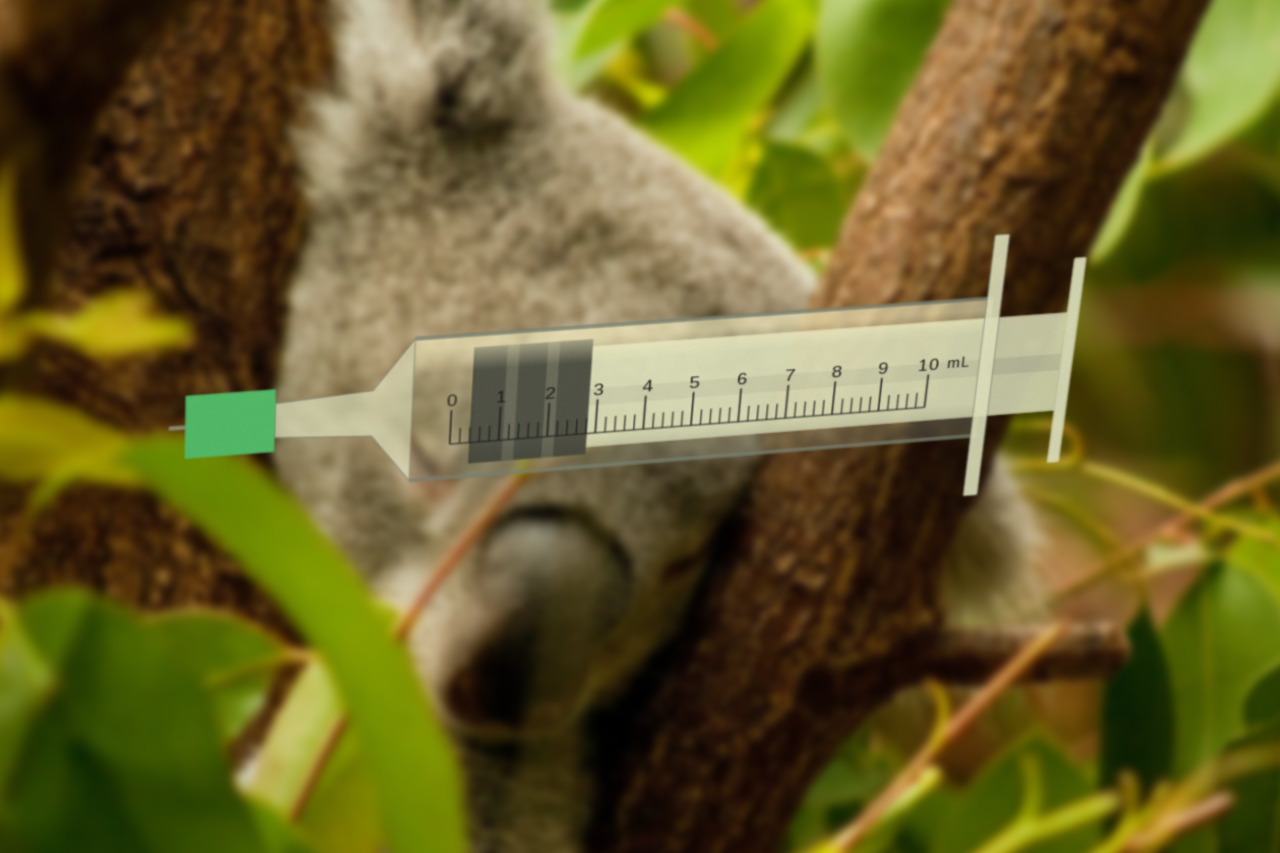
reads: 0.4
